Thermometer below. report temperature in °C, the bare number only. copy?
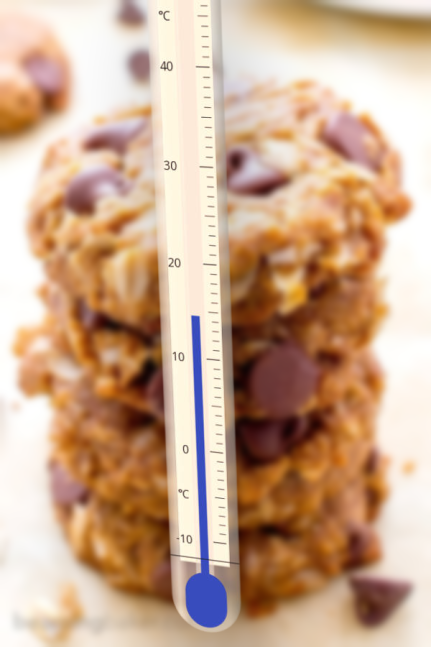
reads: 14.5
